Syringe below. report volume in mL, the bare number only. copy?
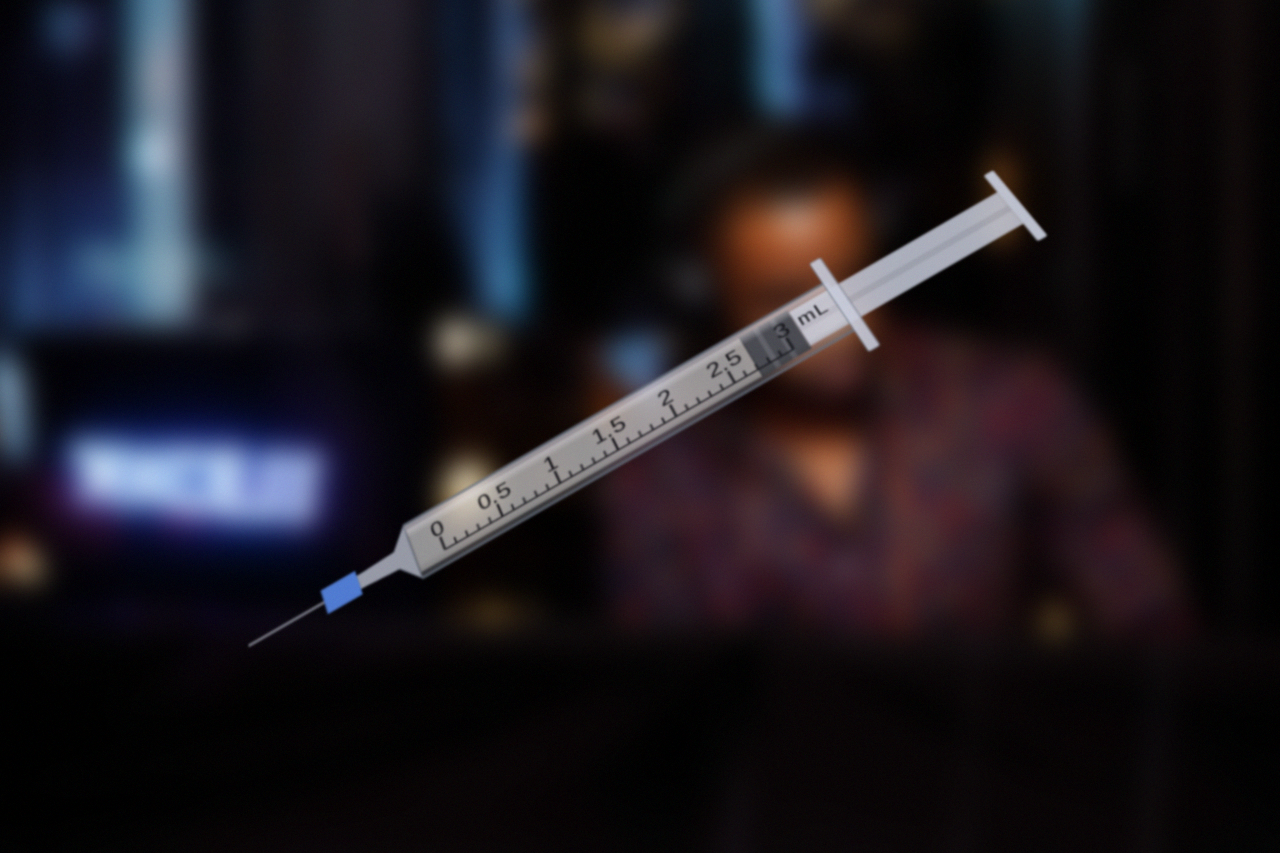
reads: 2.7
